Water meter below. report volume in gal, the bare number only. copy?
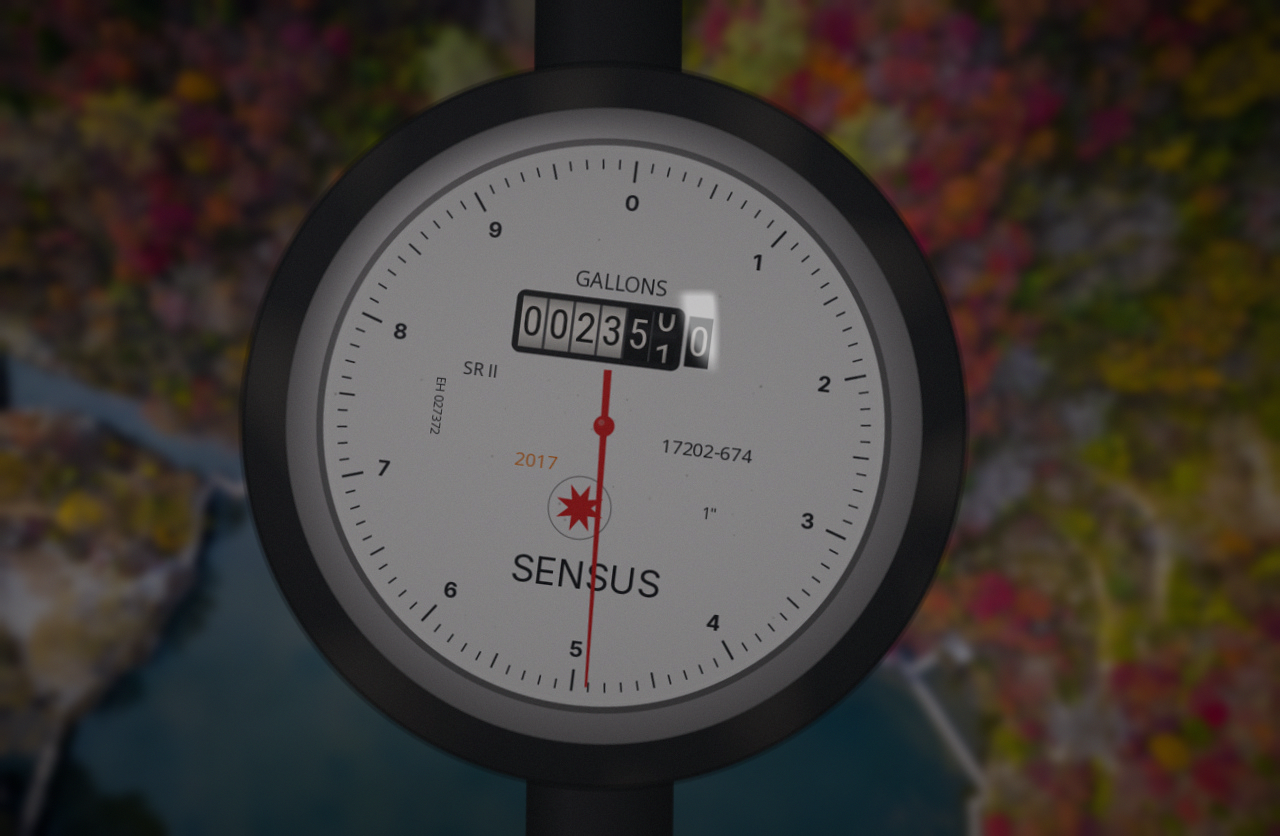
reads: 23504.9
